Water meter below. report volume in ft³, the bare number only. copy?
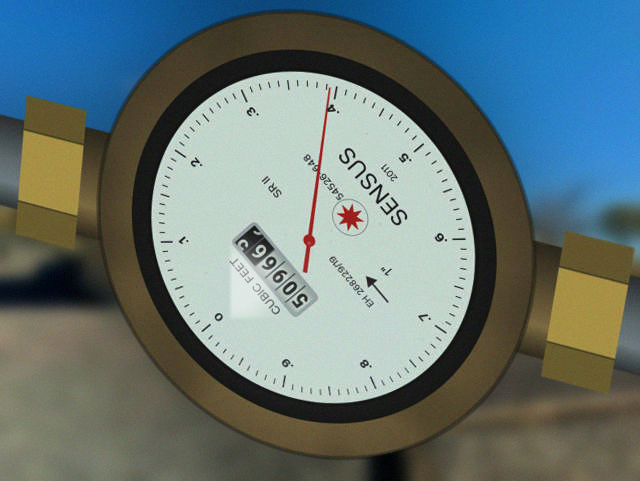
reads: 509665.39
